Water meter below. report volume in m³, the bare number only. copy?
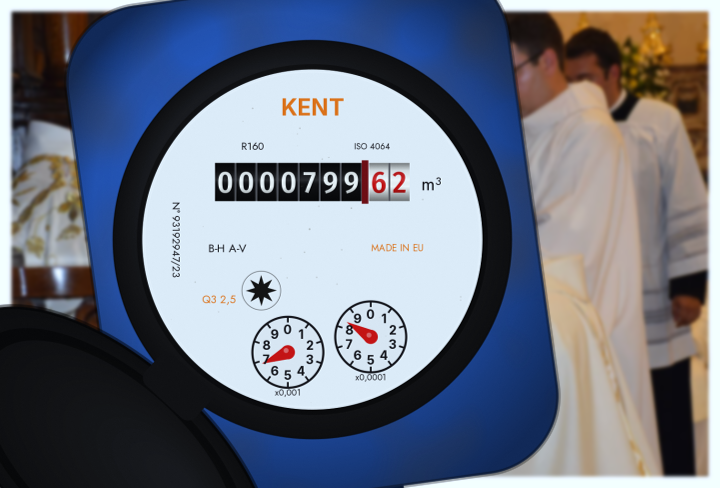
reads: 799.6268
